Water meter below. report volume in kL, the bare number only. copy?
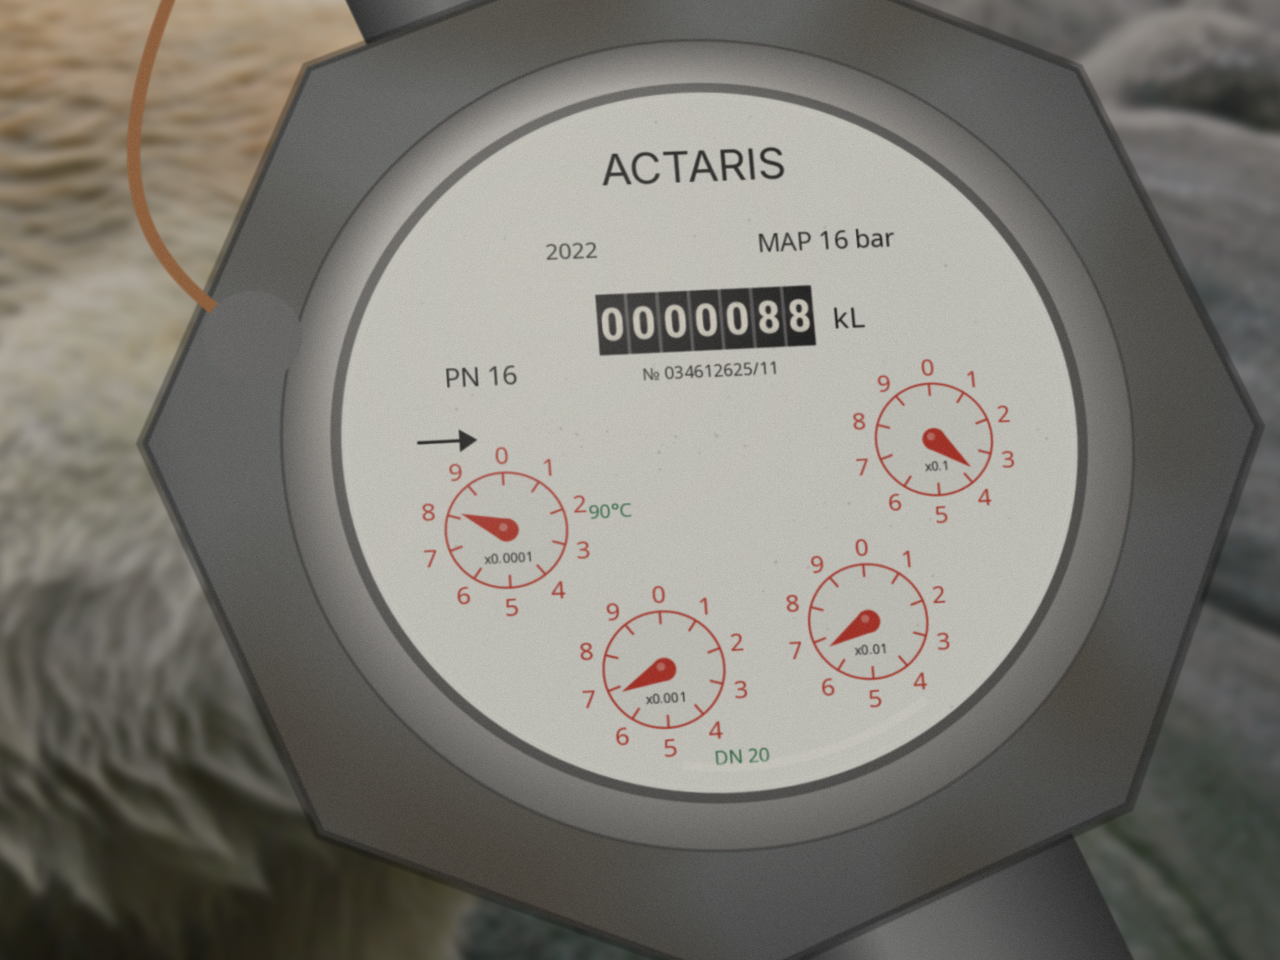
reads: 88.3668
